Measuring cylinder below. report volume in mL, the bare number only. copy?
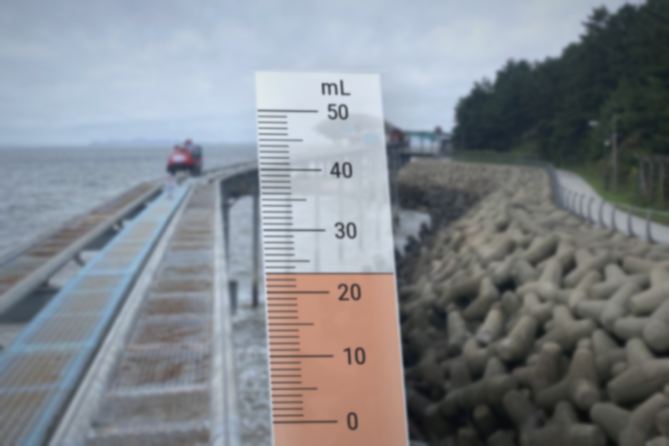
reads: 23
